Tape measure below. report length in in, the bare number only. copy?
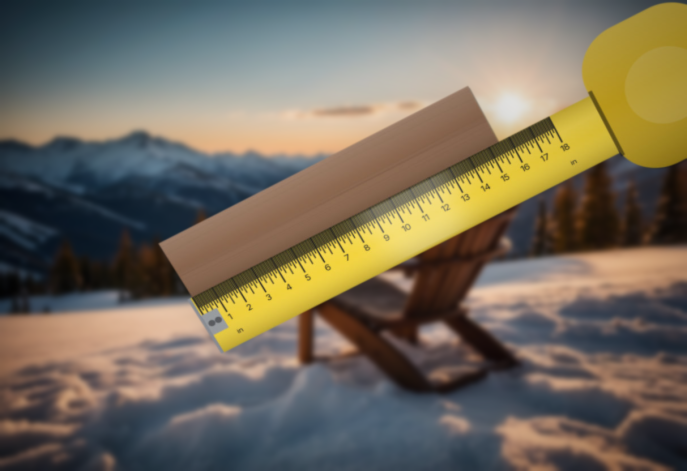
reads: 15.5
